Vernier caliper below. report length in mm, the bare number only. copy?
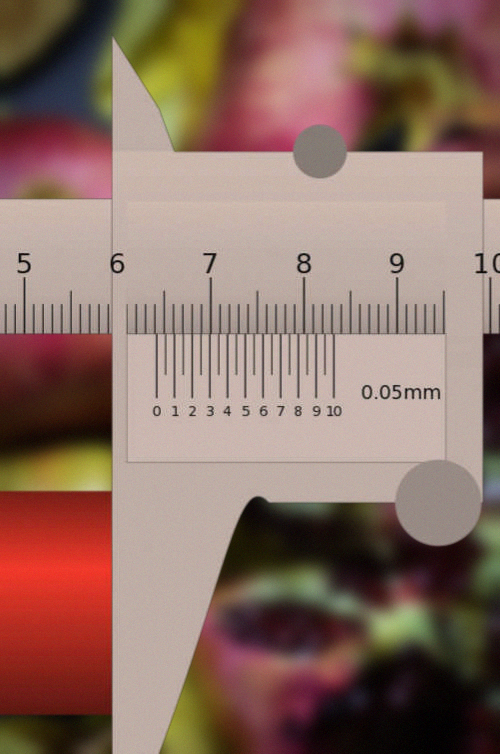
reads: 64.2
